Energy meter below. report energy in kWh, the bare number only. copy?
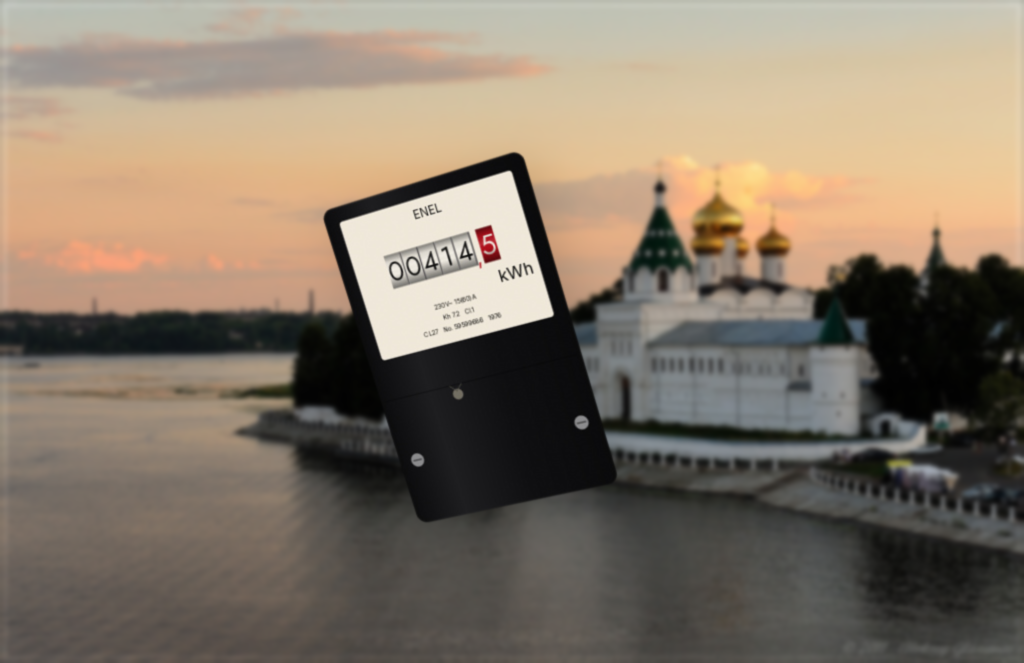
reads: 414.5
